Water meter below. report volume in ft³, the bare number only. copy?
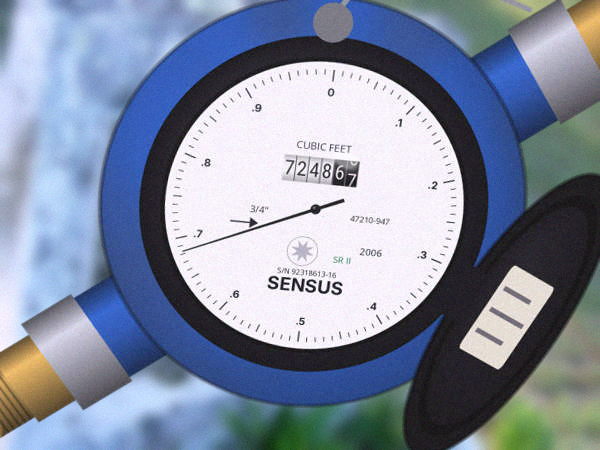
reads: 724866.68
